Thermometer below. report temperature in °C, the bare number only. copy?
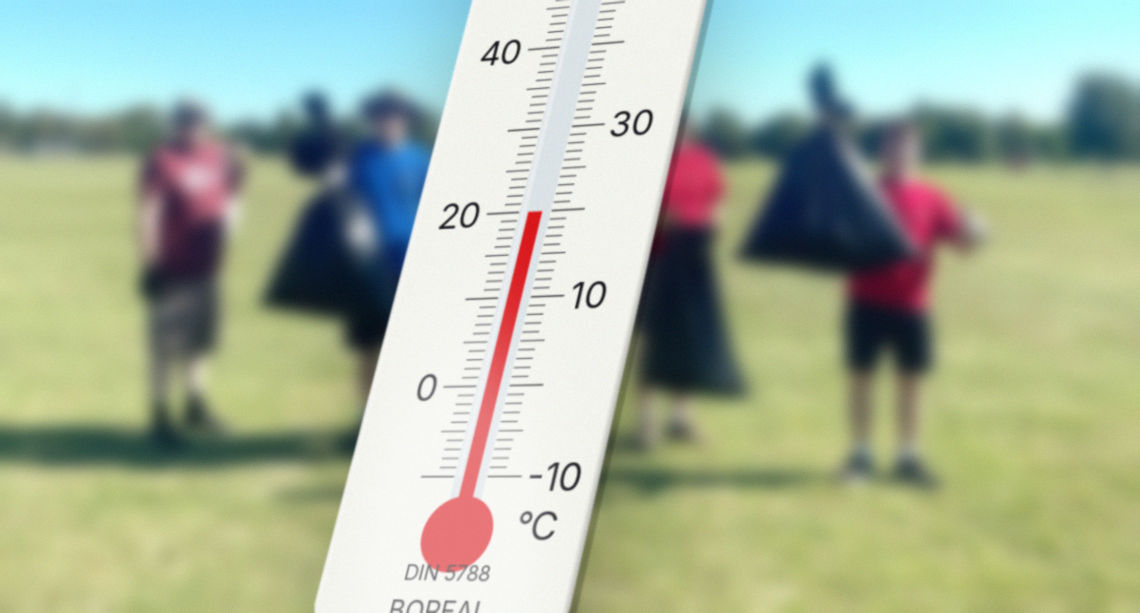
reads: 20
